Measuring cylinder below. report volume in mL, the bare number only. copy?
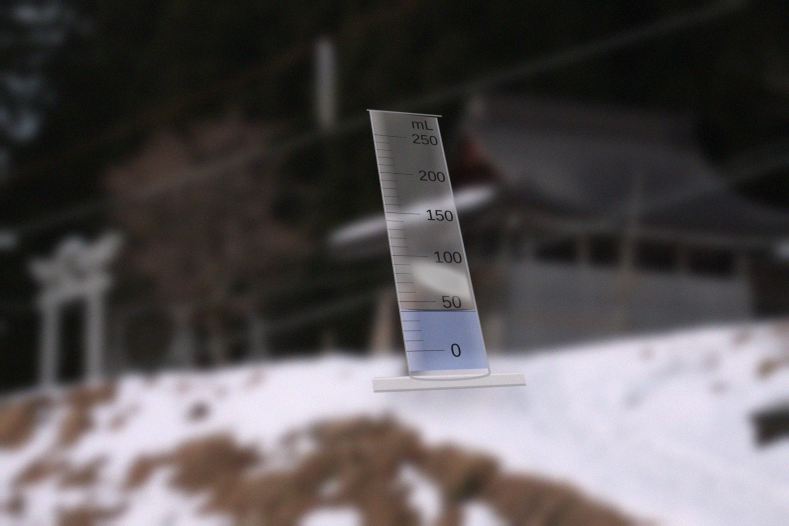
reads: 40
